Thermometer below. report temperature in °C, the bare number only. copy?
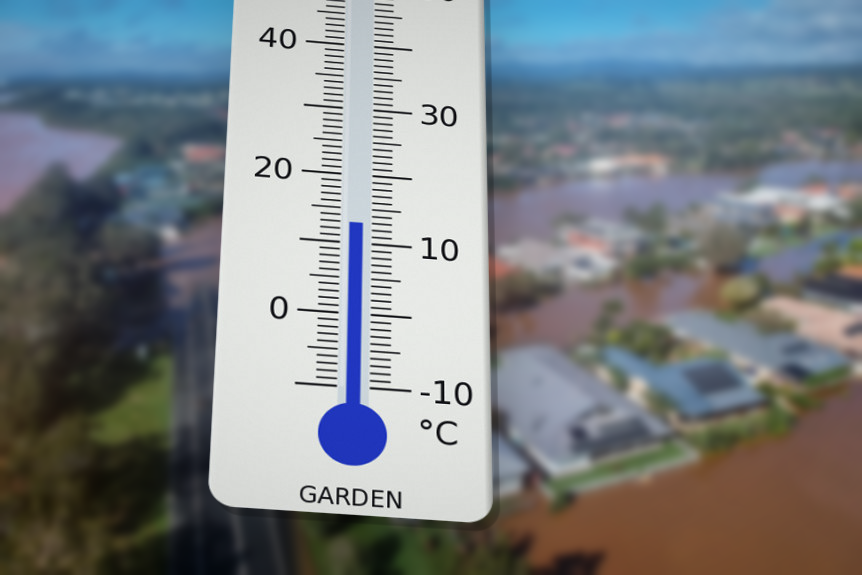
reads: 13
